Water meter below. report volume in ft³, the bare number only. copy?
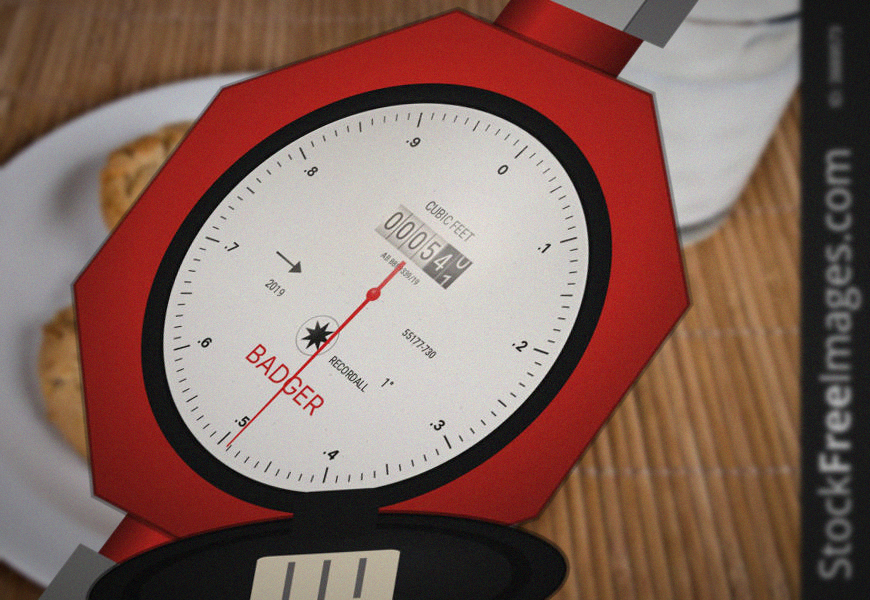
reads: 540.49
